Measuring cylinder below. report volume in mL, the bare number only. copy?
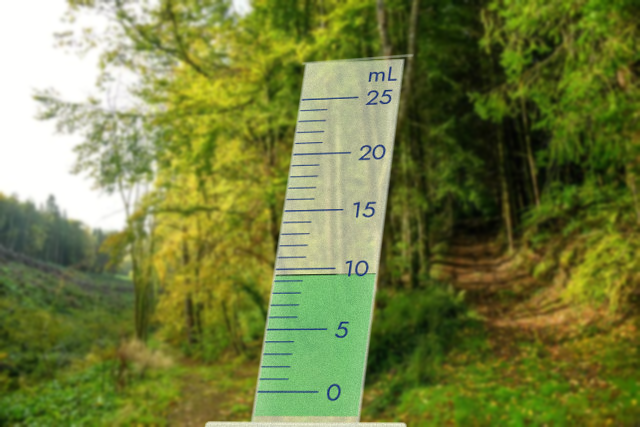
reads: 9.5
